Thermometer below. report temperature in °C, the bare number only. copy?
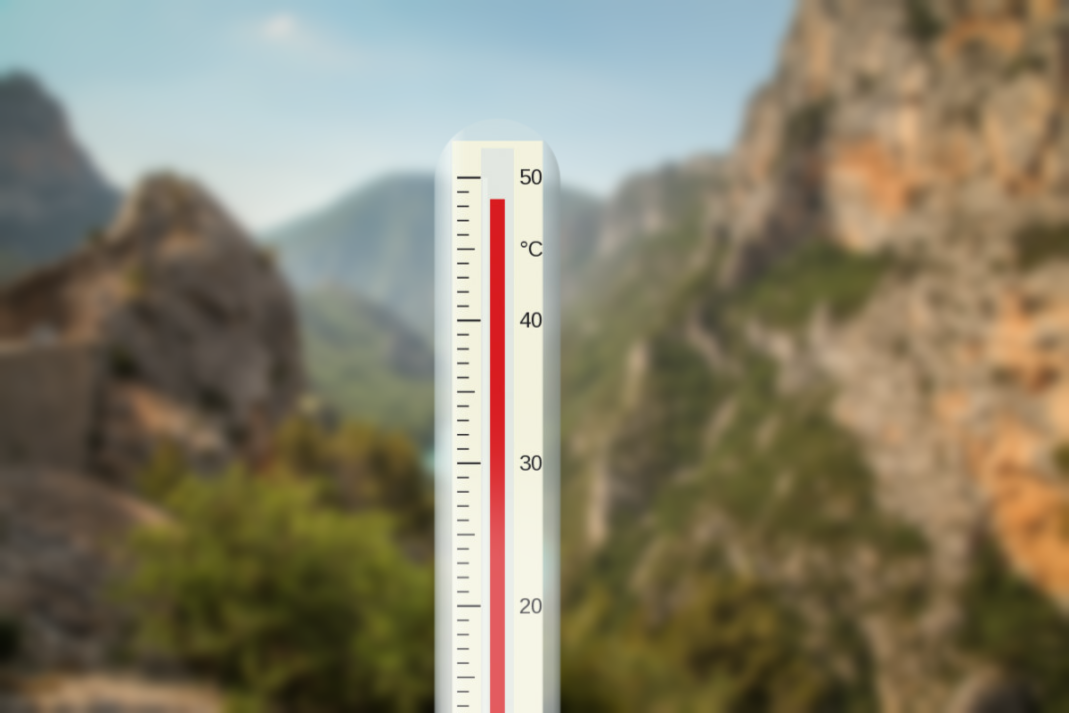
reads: 48.5
